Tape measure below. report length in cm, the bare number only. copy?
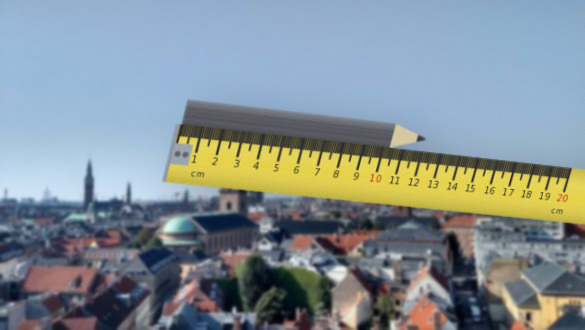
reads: 12
